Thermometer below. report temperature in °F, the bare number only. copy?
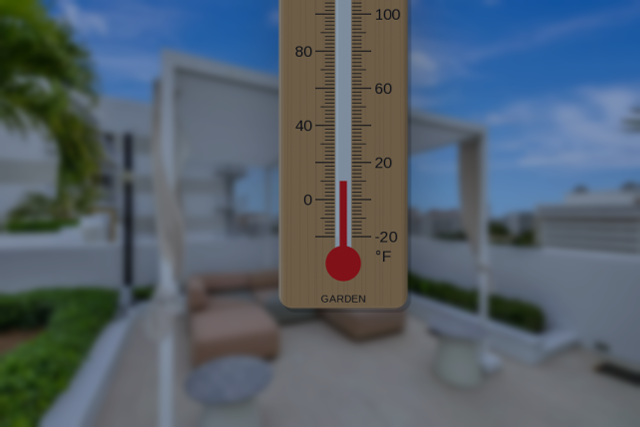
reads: 10
